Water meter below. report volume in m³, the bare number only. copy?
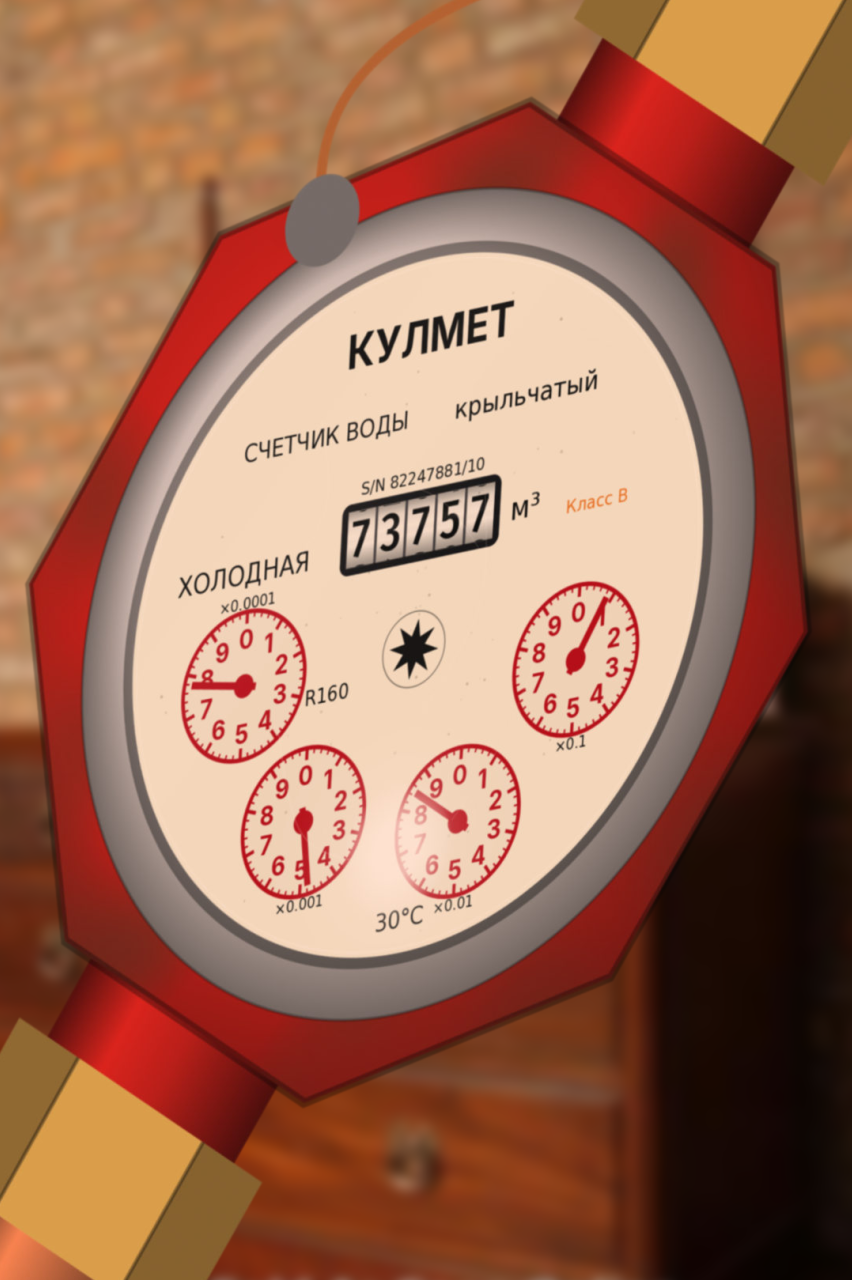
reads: 73757.0847
